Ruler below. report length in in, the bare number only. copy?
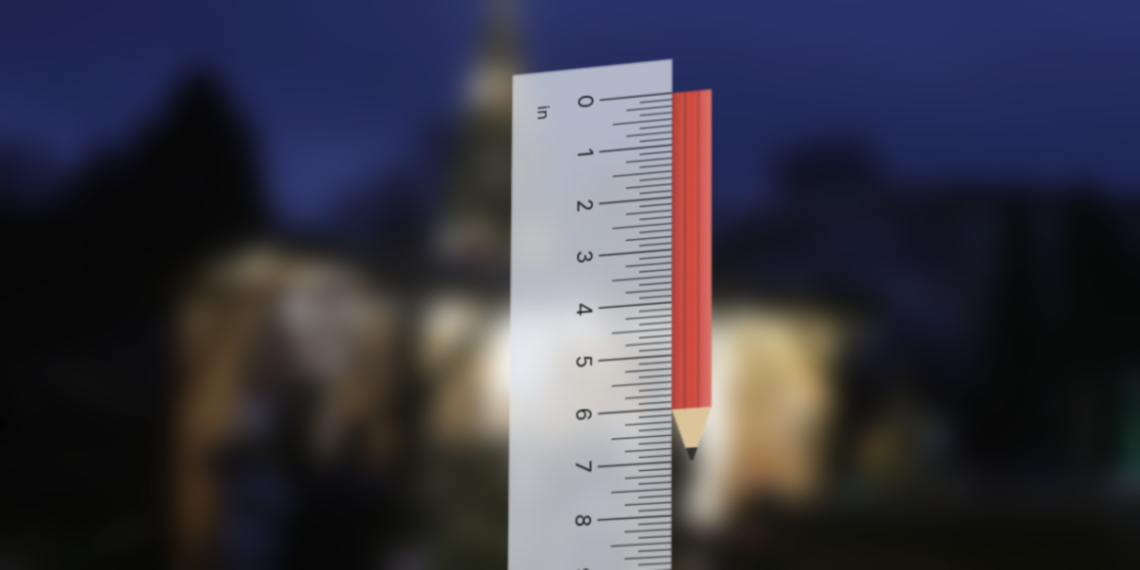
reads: 7
